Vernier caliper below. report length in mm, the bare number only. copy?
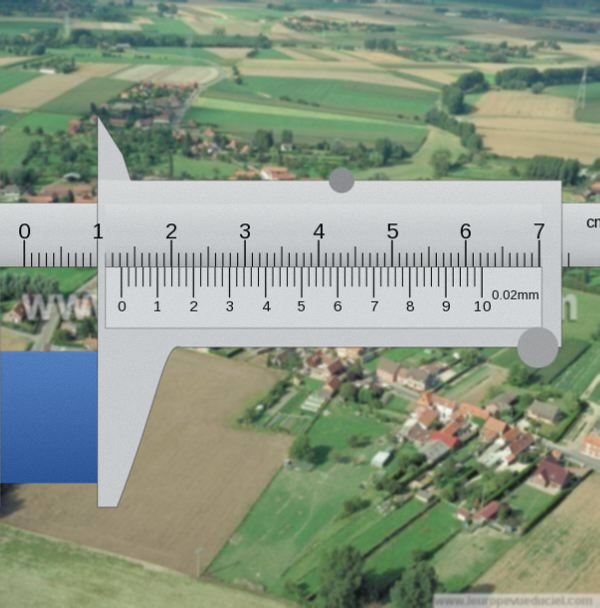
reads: 13.2
